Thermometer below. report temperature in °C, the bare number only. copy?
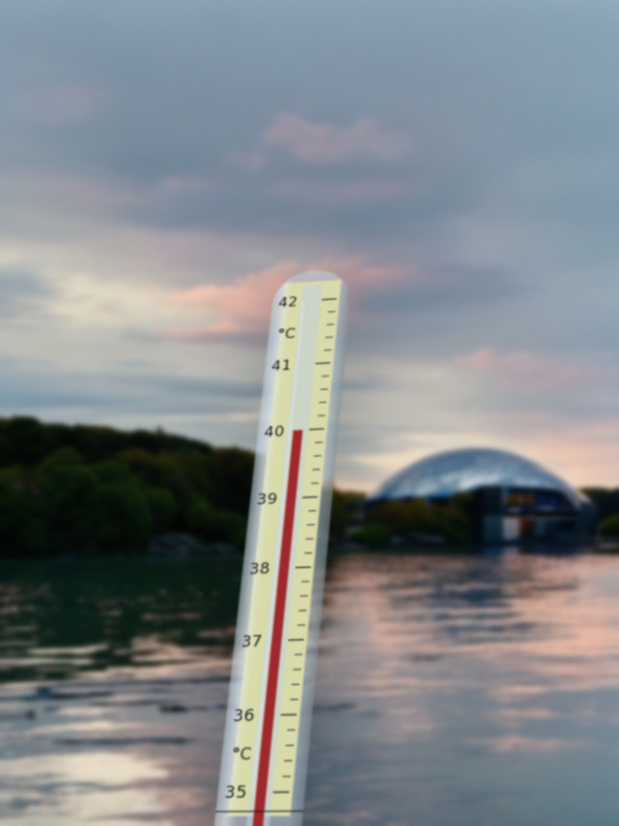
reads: 40
